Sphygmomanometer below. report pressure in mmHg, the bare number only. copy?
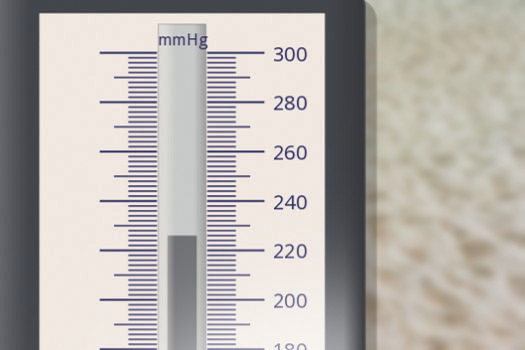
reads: 226
